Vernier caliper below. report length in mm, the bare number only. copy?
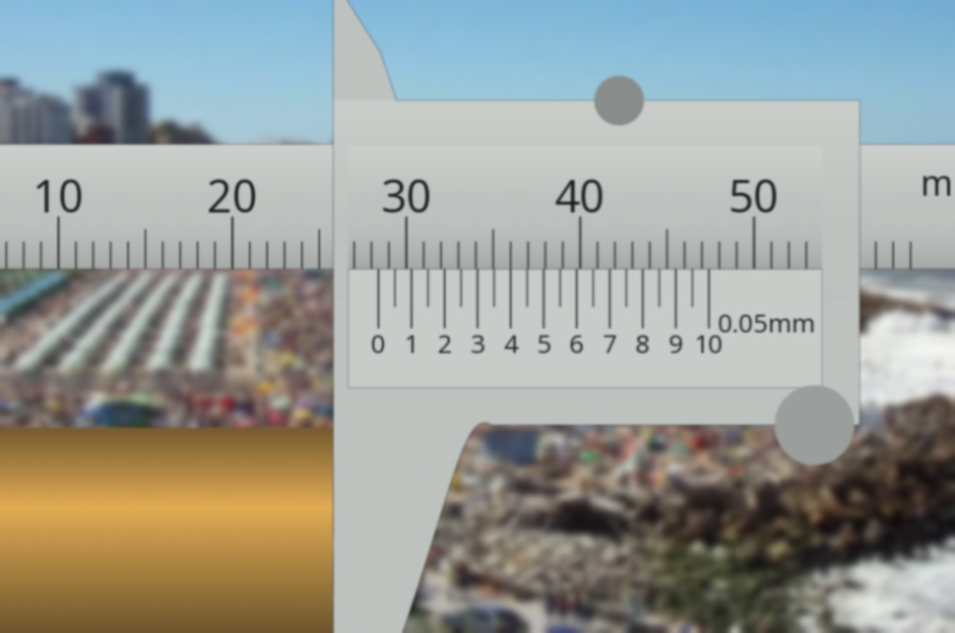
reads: 28.4
